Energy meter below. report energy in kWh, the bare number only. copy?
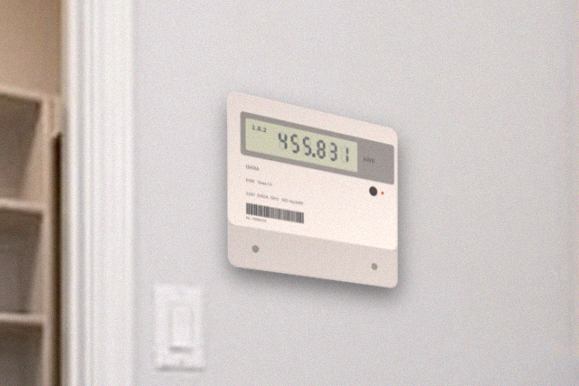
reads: 455.831
